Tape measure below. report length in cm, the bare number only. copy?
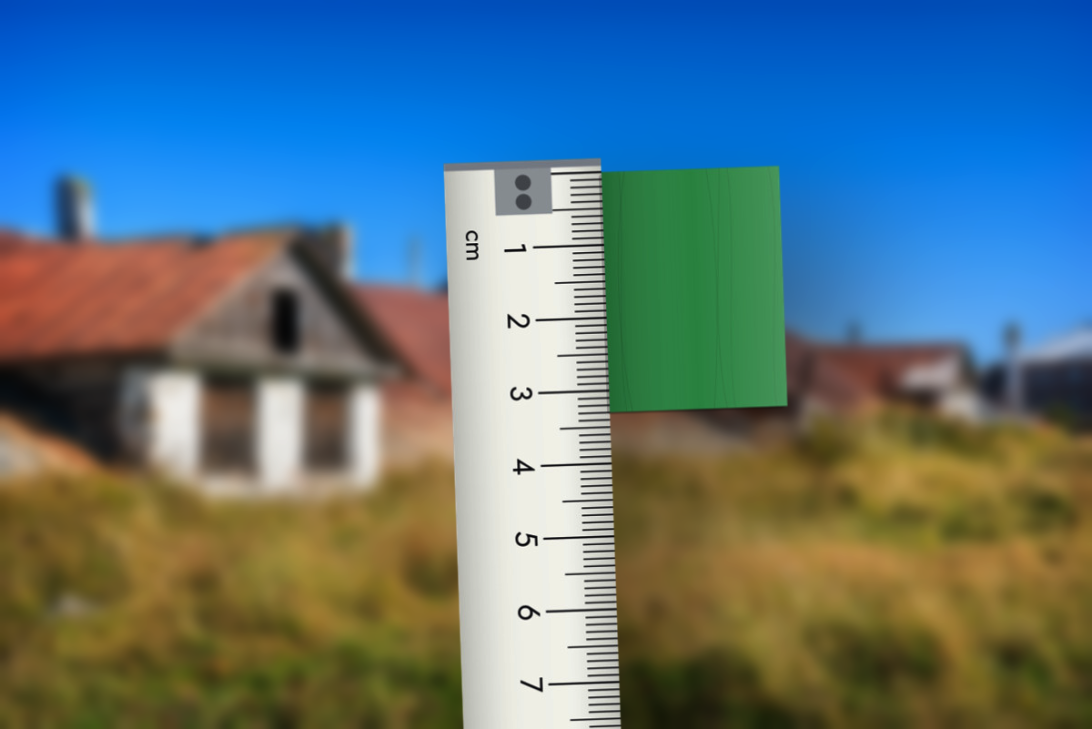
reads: 3.3
